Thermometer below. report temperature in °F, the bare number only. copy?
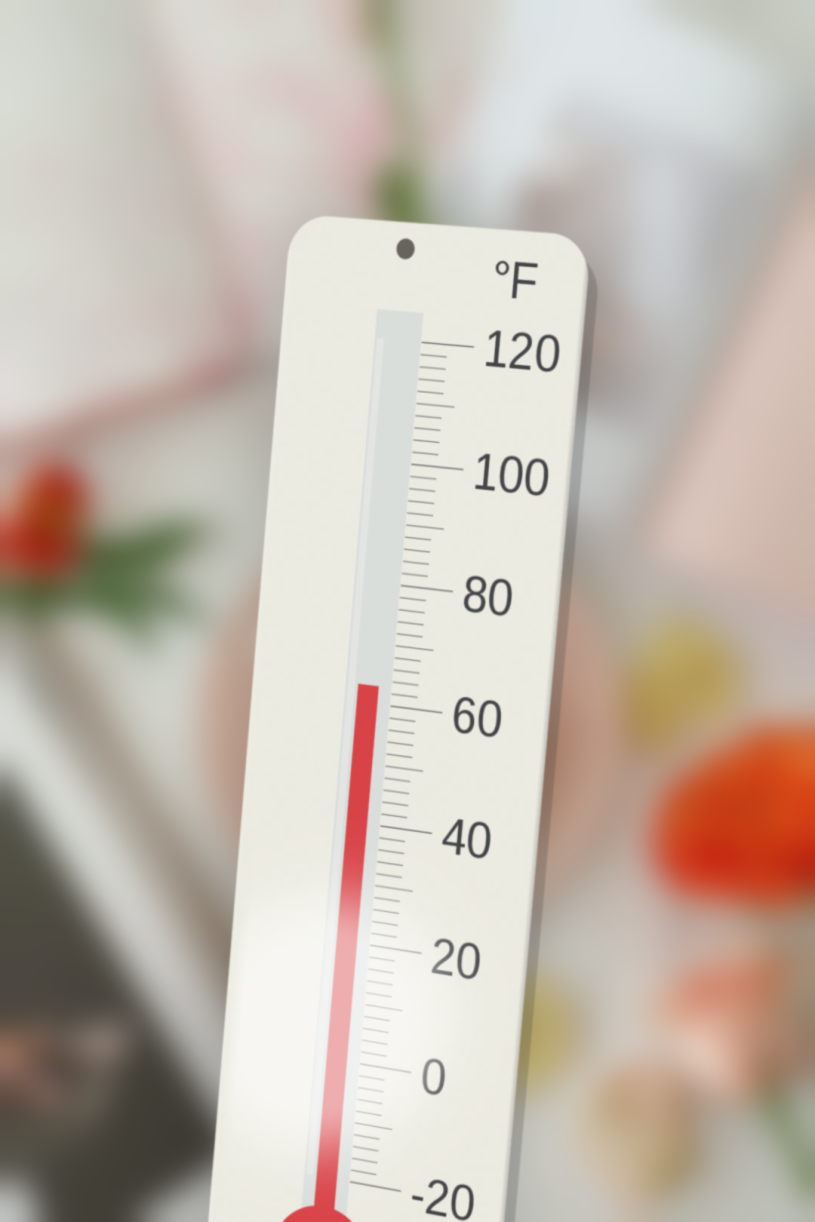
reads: 63
